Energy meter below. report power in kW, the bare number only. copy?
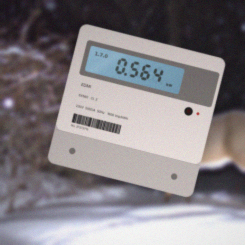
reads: 0.564
